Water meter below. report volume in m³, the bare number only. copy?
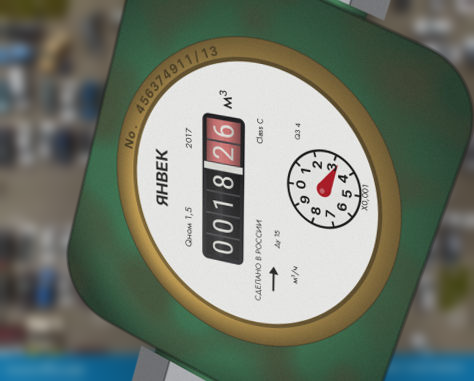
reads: 18.263
